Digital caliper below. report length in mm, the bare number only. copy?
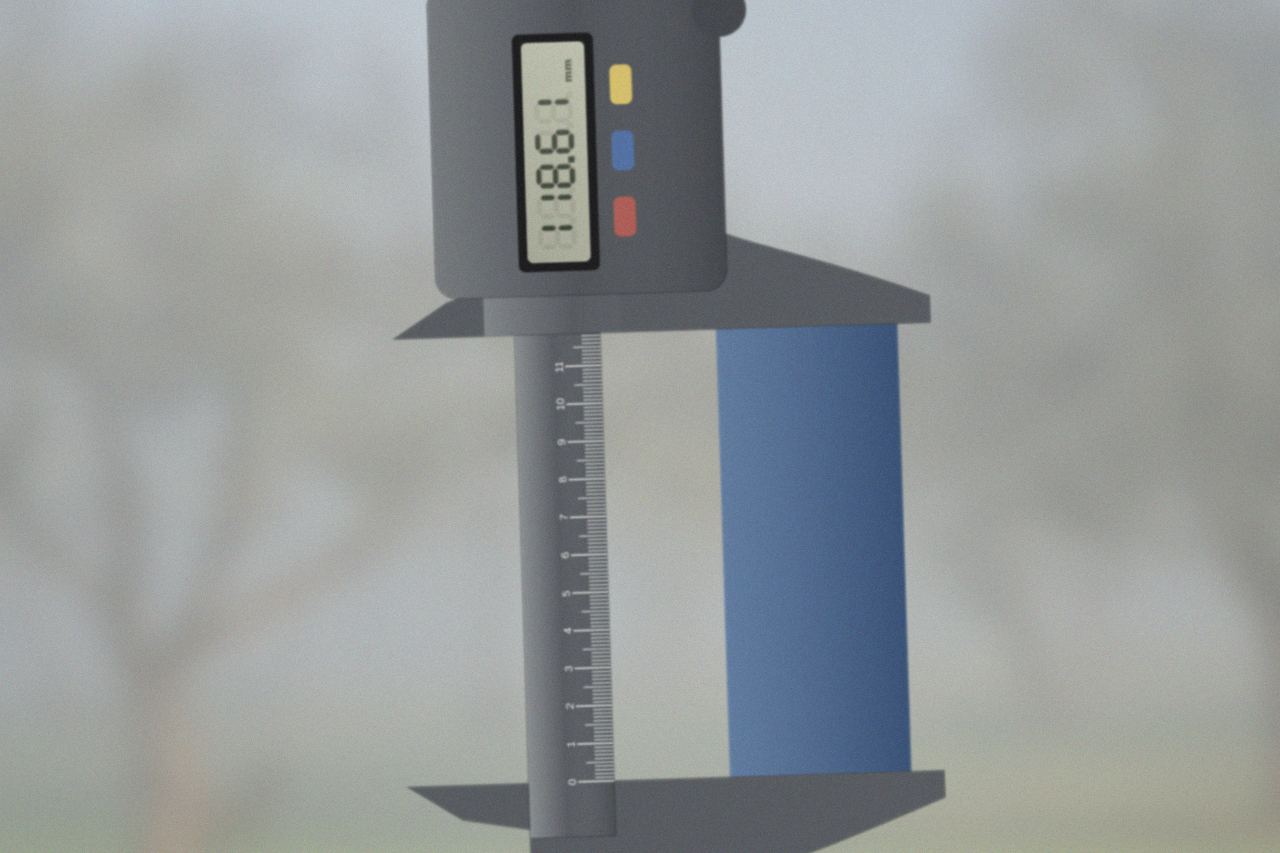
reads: 118.61
